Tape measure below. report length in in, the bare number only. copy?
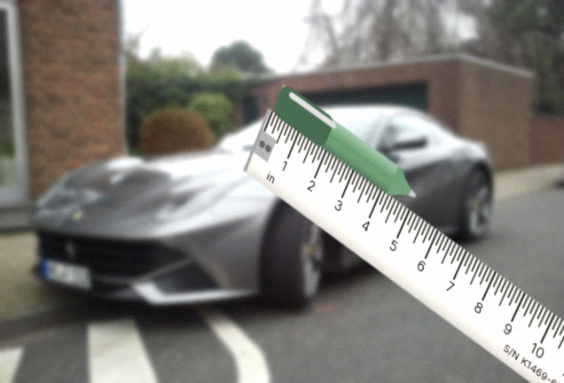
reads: 5
